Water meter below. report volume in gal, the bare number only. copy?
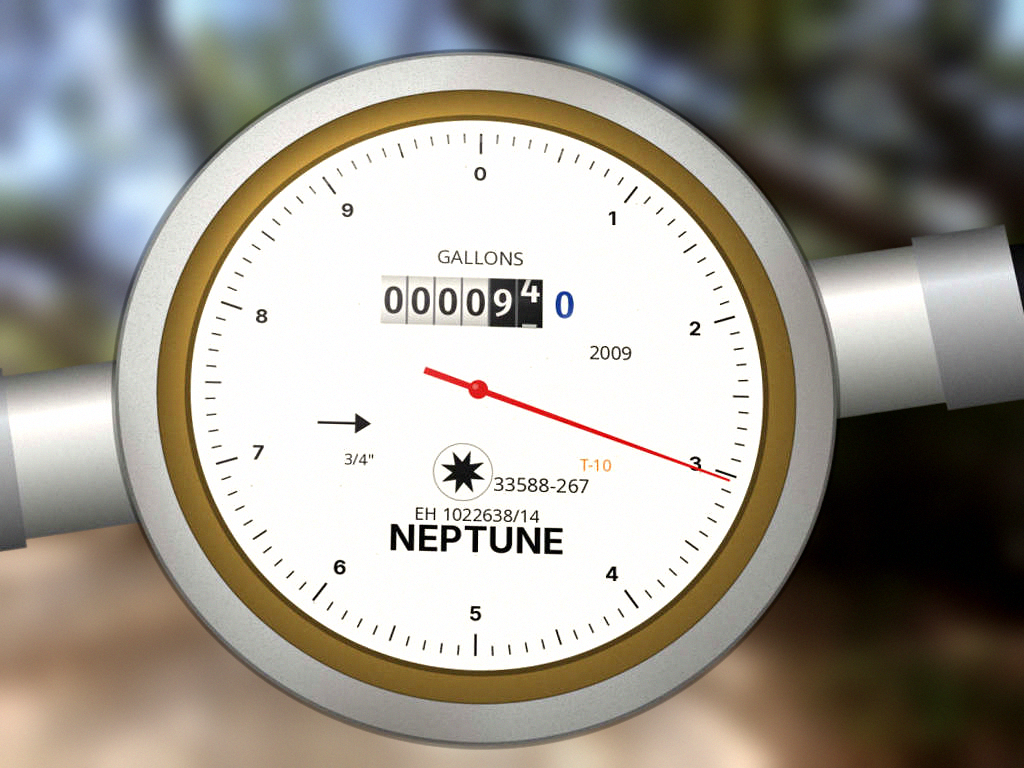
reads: 943.0
